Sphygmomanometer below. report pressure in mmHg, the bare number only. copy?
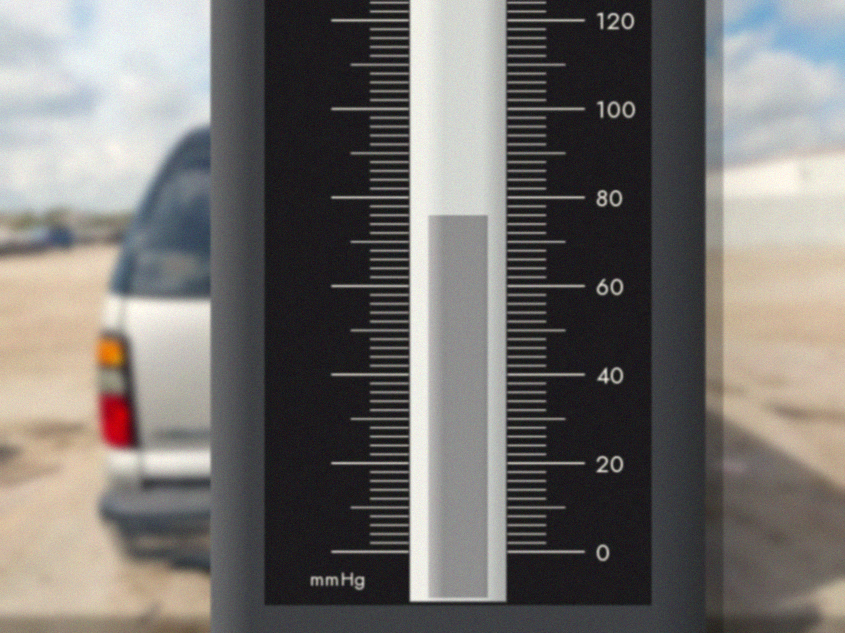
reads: 76
